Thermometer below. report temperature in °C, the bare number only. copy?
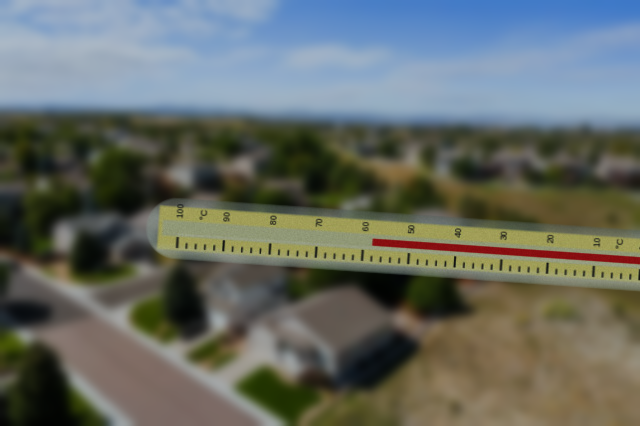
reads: 58
